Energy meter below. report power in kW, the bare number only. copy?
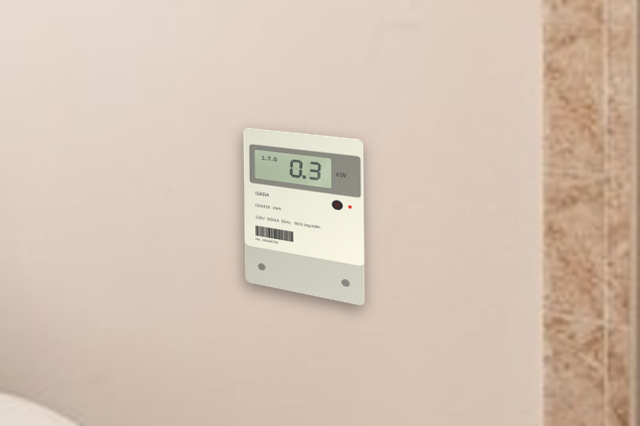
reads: 0.3
